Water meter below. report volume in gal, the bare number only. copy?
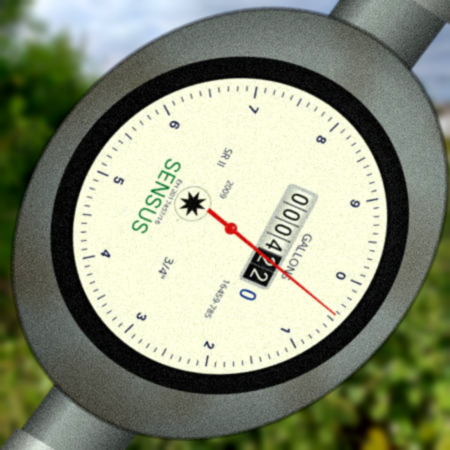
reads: 4220.4
